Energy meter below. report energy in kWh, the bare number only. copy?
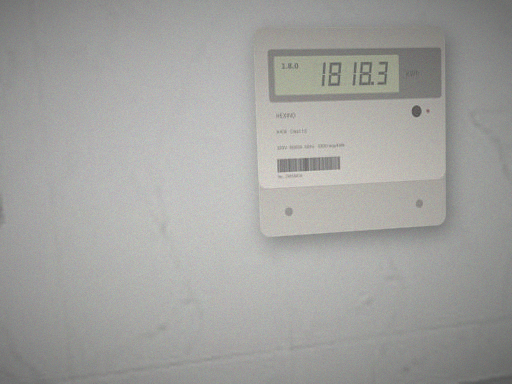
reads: 1818.3
